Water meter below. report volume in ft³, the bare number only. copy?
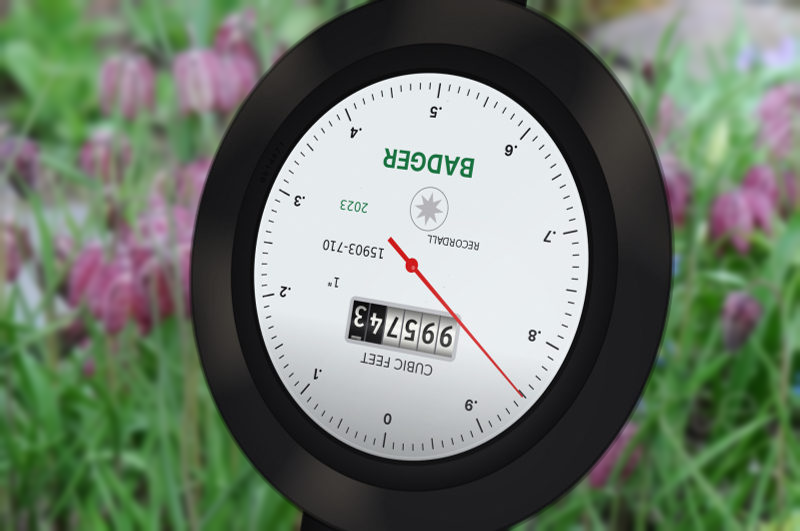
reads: 995742.85
